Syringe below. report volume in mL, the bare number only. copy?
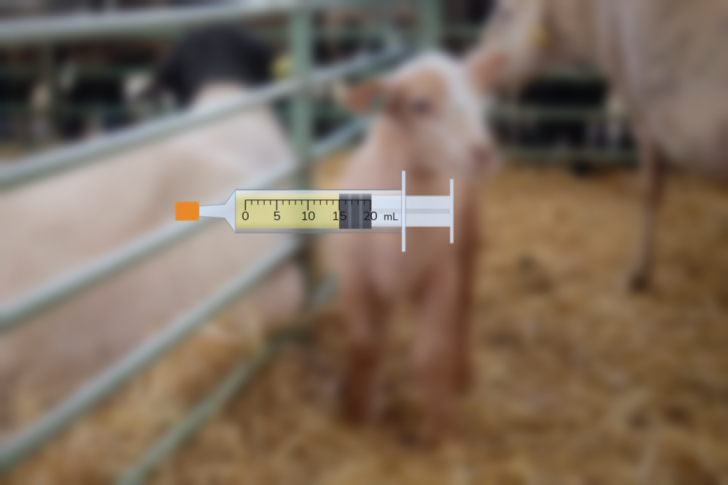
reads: 15
